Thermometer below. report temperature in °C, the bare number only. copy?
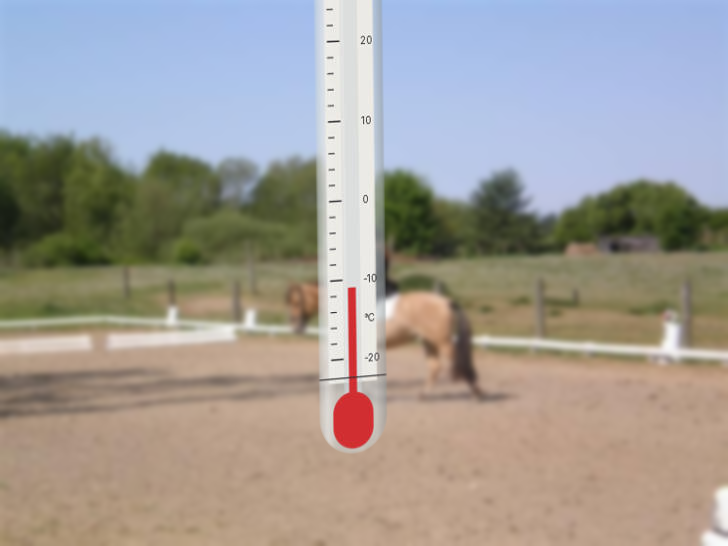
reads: -11
